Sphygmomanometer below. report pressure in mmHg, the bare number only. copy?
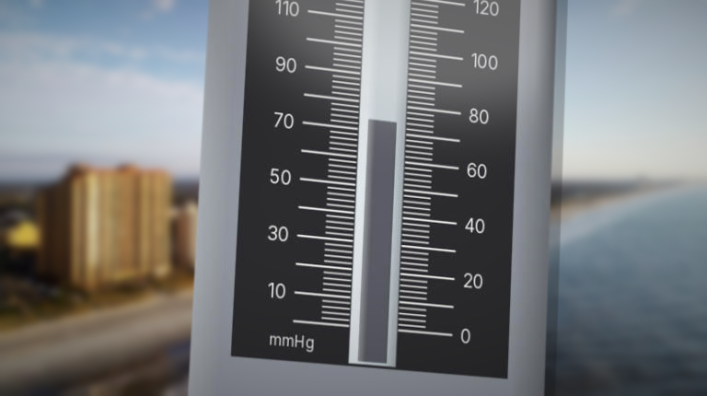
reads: 74
